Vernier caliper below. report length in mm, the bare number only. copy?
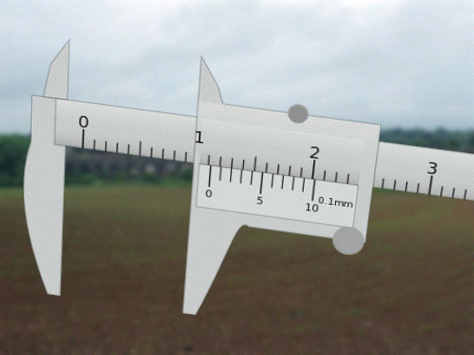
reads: 11.2
